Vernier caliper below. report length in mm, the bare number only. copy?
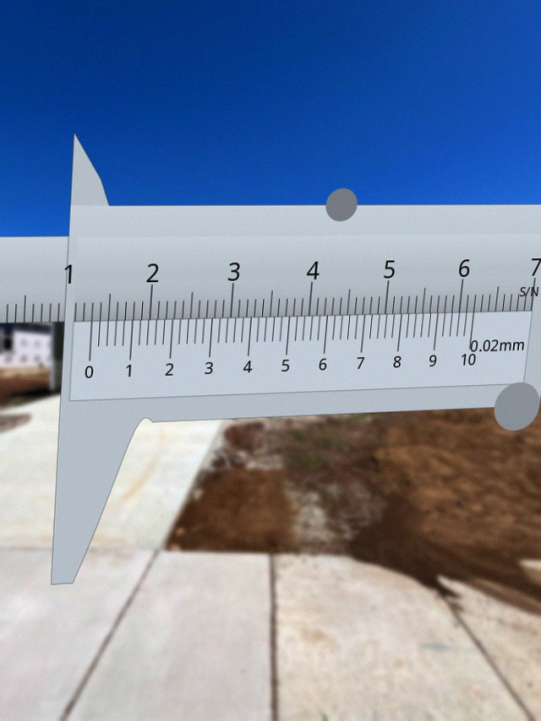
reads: 13.0
